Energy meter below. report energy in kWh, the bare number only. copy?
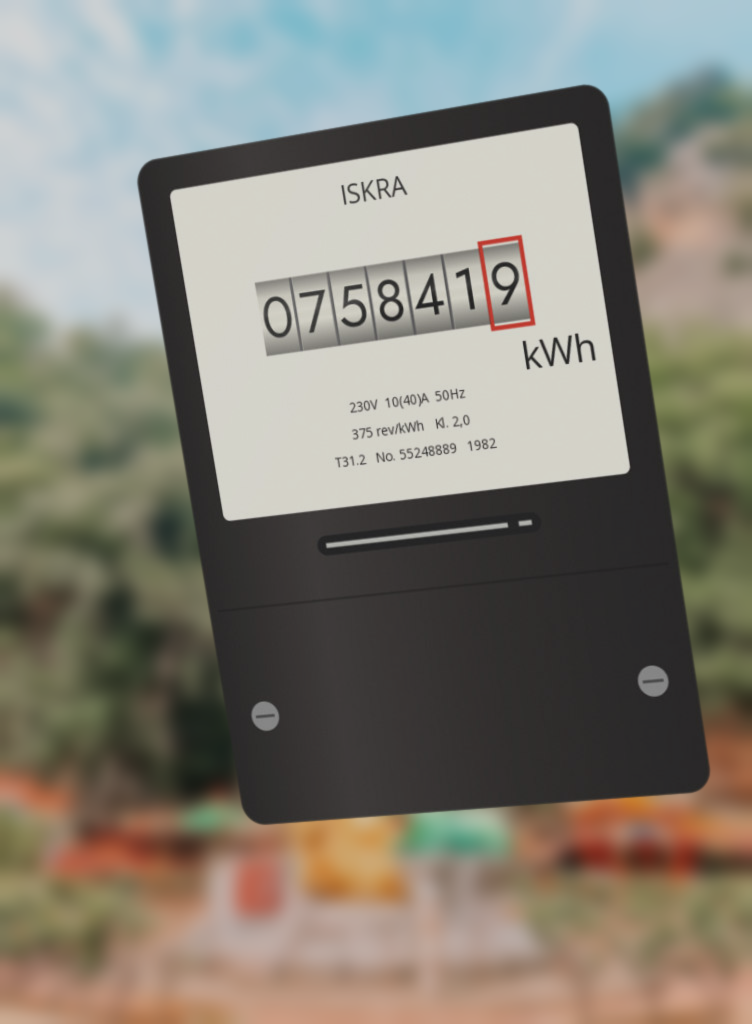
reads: 75841.9
